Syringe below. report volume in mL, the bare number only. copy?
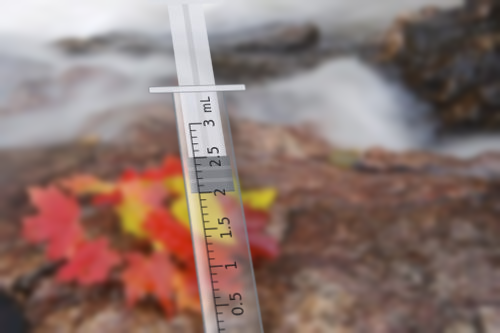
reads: 2
